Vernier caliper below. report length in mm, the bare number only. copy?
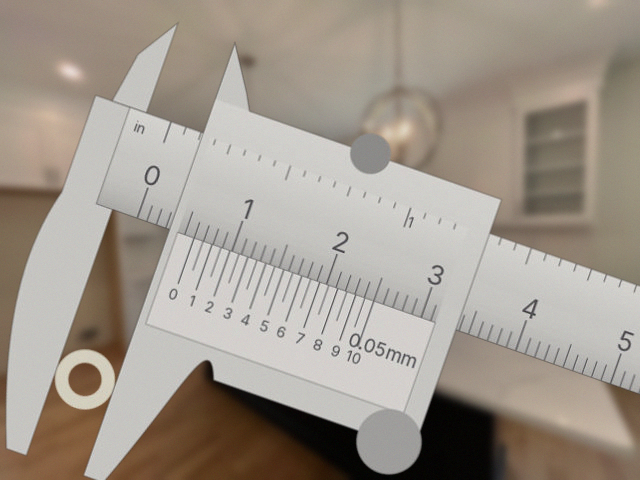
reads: 6.0
